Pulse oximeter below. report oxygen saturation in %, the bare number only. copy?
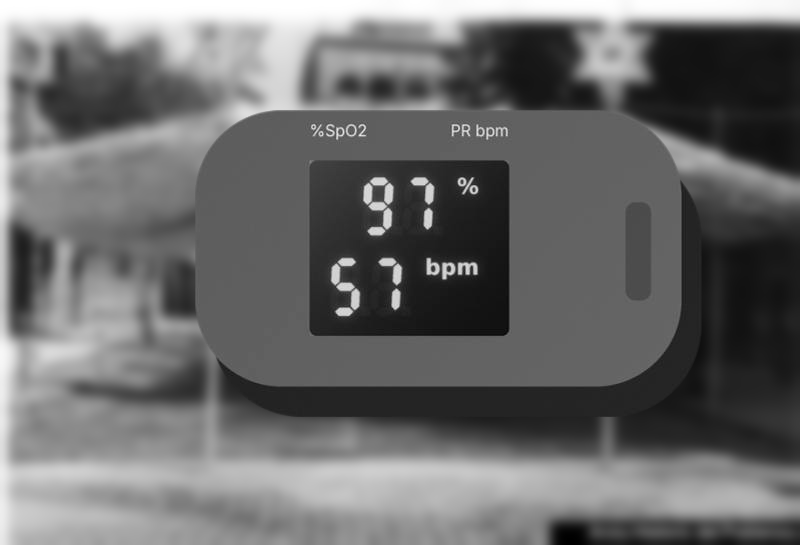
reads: 97
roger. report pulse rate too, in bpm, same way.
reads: 57
